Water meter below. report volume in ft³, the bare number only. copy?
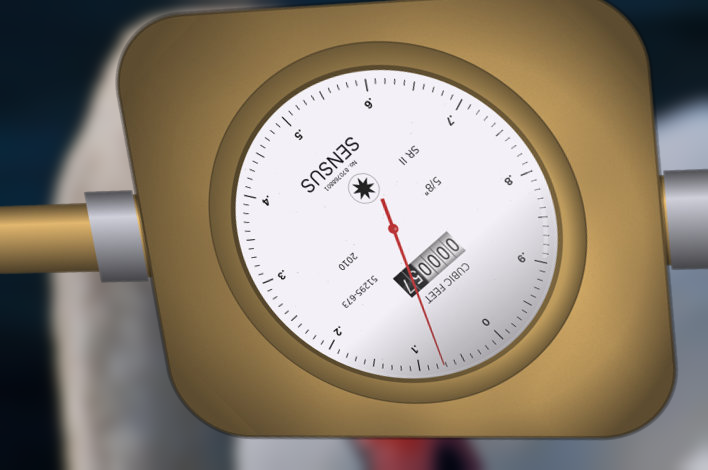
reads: 57.07
